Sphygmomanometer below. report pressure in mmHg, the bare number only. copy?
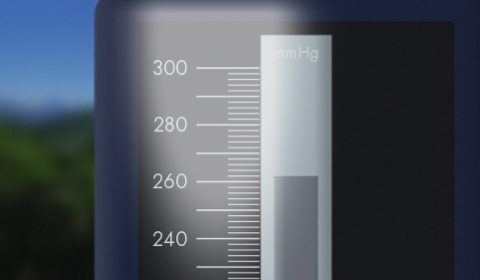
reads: 262
